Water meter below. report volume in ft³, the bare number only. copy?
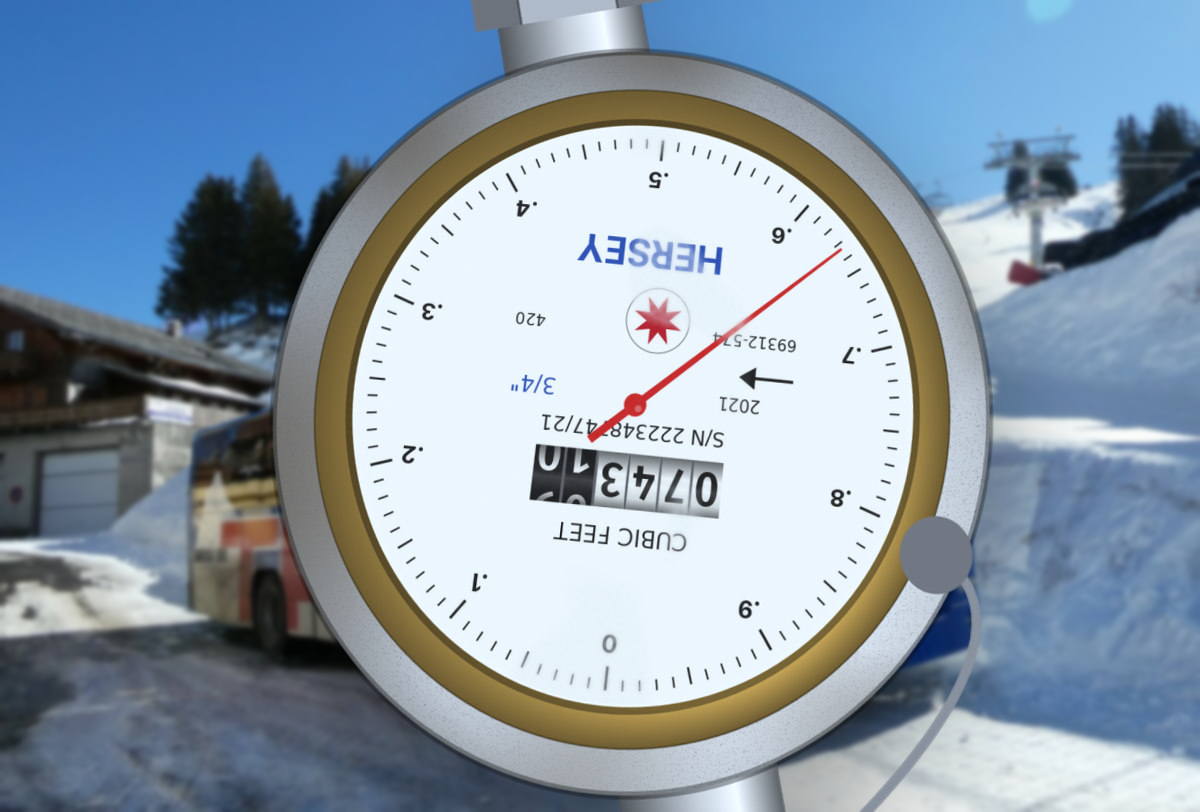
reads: 74309.63
